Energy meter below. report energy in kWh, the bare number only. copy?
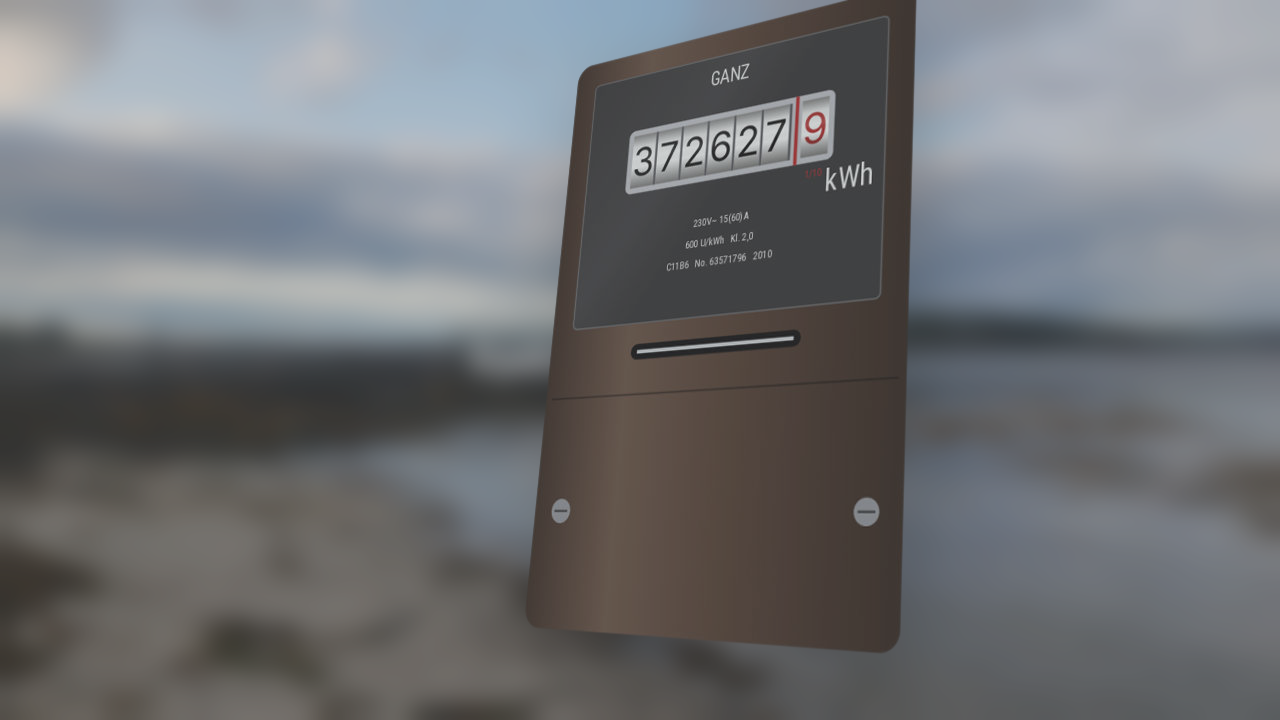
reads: 372627.9
